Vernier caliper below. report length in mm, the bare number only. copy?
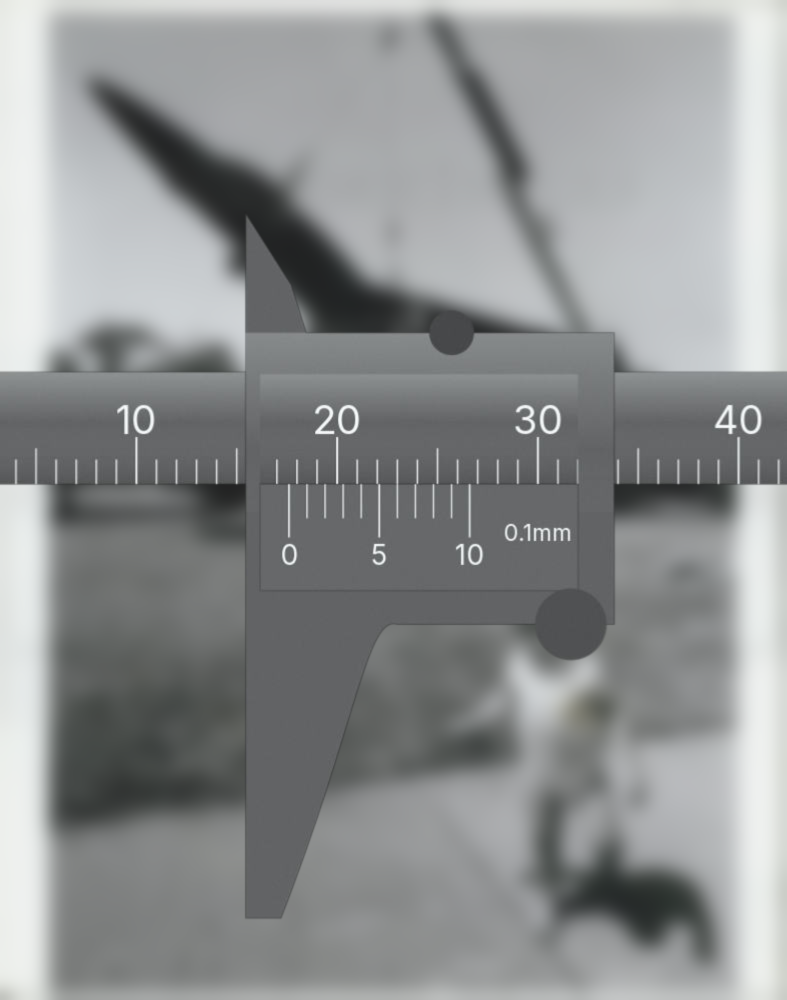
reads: 17.6
